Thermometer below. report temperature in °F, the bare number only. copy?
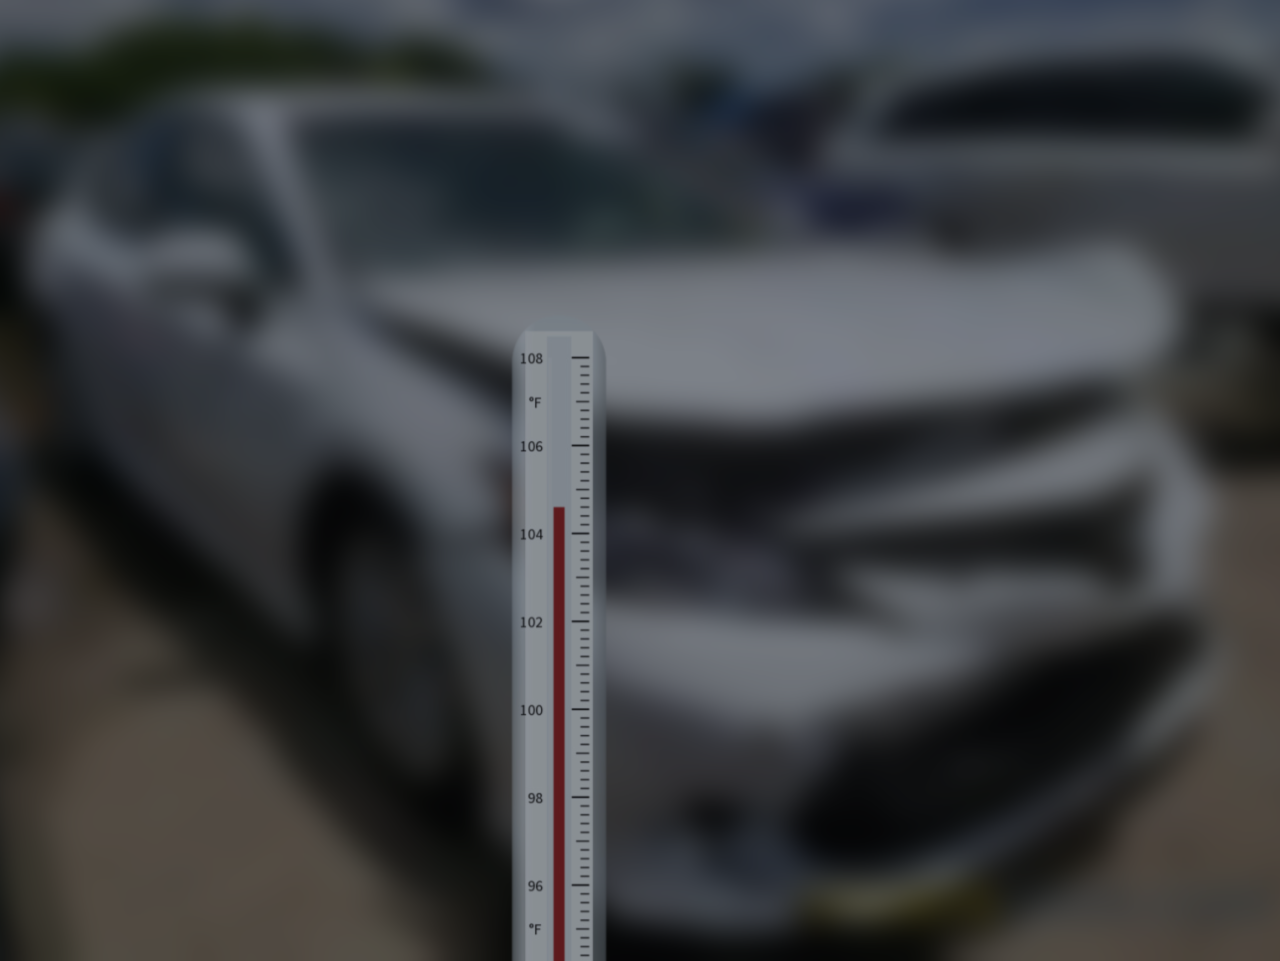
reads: 104.6
